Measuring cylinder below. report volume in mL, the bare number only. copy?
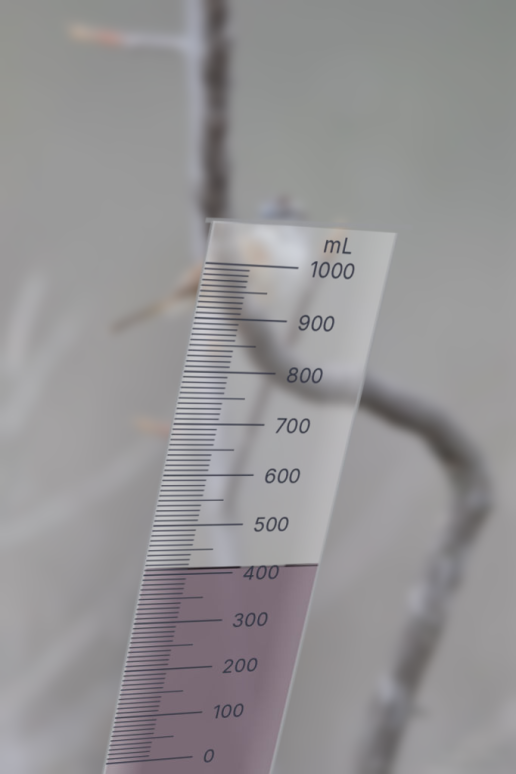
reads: 410
